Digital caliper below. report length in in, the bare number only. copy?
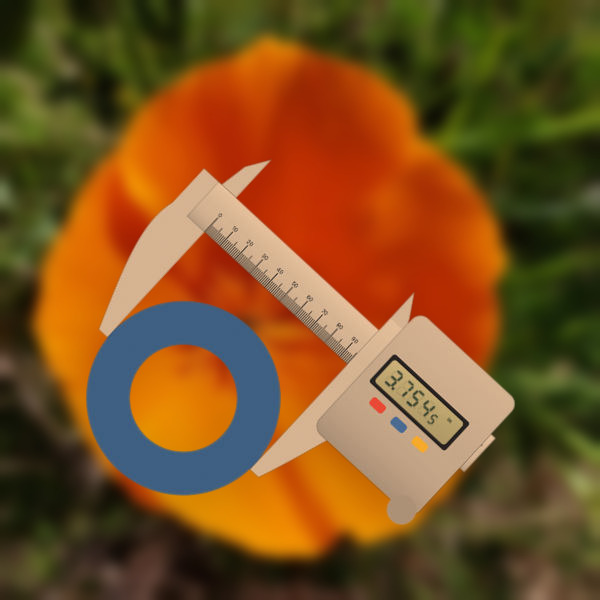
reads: 3.7545
